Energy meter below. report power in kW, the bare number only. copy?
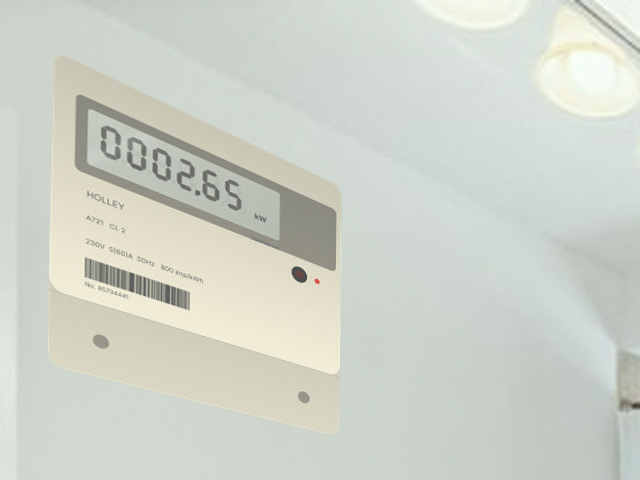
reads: 2.65
